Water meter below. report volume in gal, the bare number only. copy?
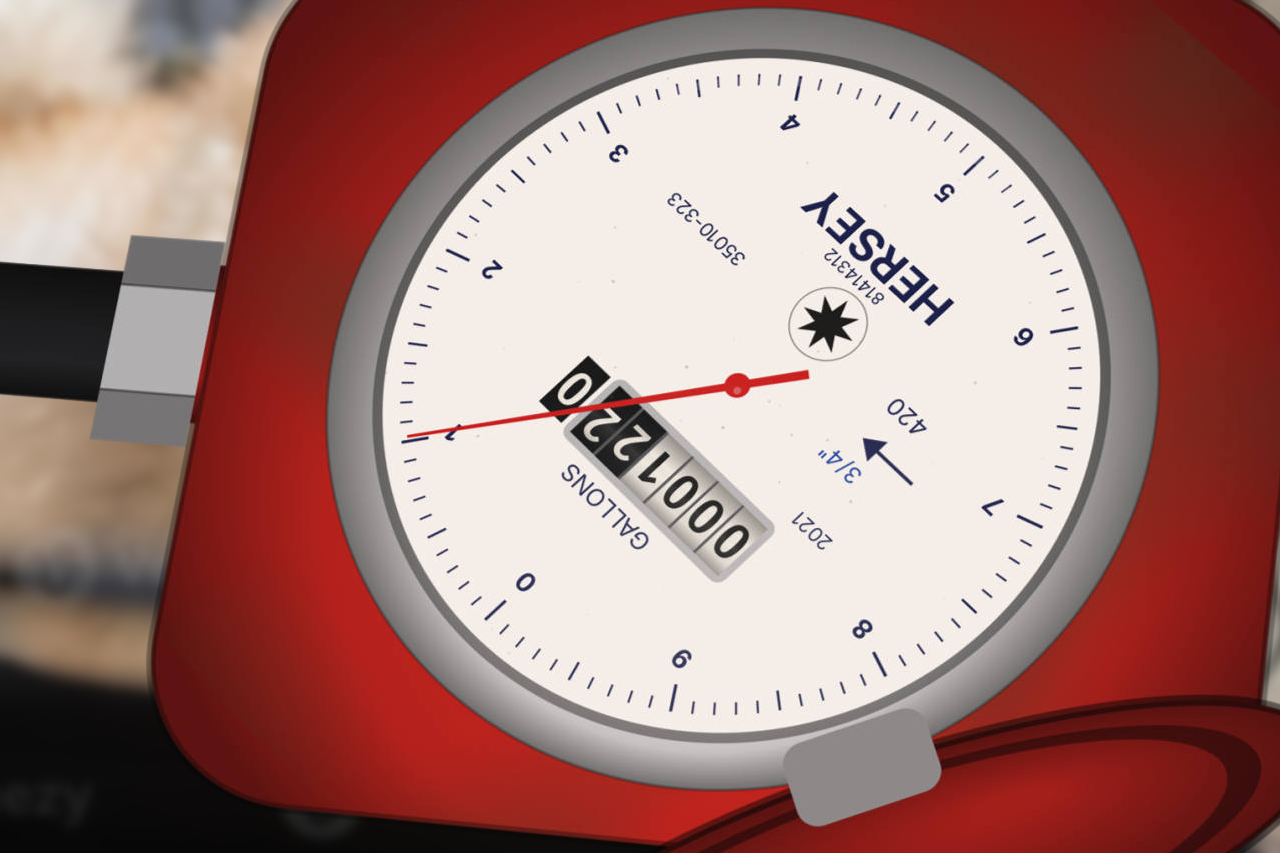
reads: 1221.0
